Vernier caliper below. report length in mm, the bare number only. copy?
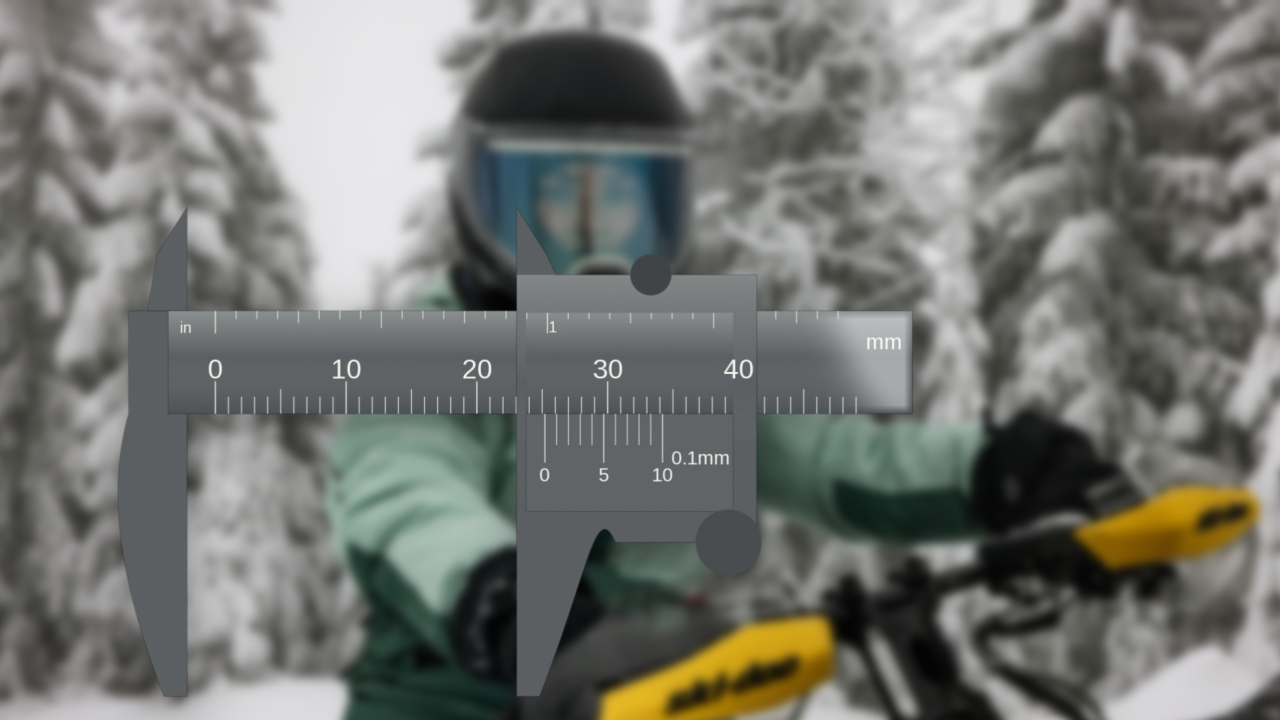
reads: 25.2
